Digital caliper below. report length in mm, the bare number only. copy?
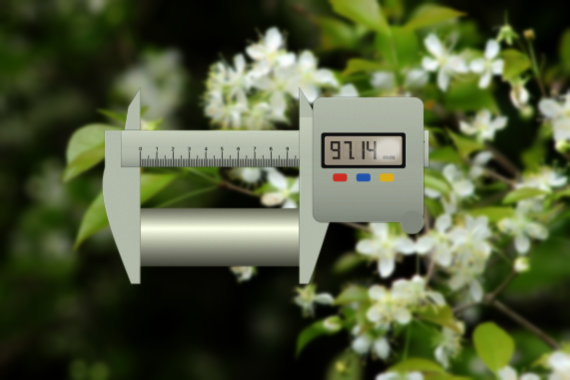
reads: 97.14
